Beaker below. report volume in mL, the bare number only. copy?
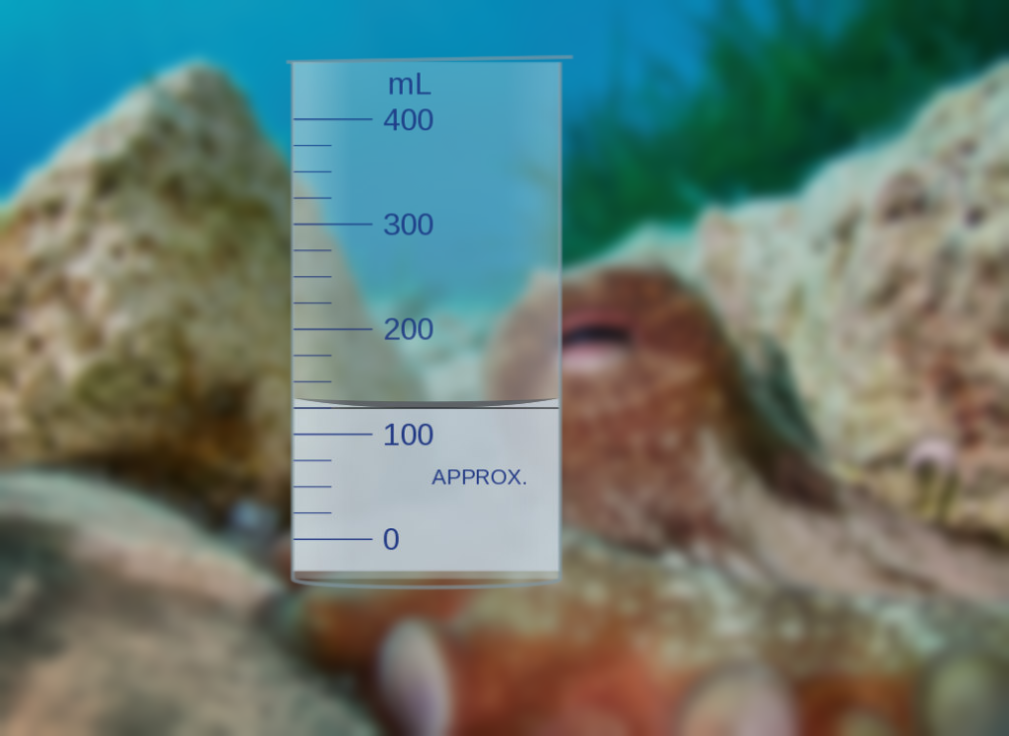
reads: 125
